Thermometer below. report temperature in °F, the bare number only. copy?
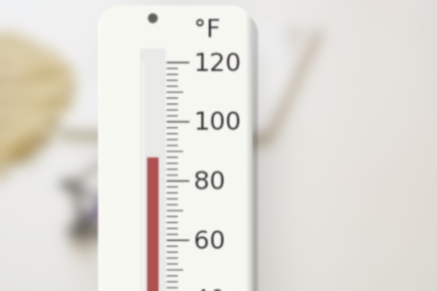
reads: 88
